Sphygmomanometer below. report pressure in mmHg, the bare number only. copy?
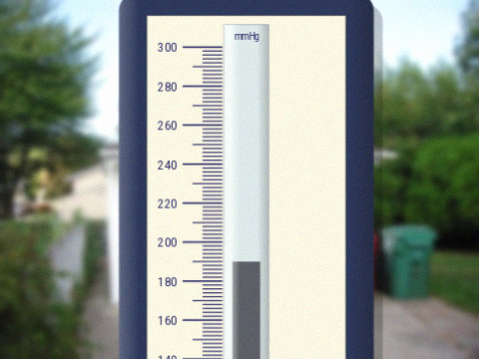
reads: 190
